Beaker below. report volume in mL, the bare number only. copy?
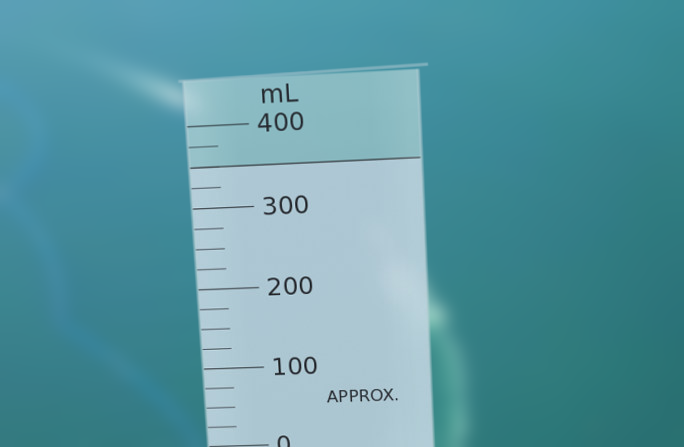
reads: 350
